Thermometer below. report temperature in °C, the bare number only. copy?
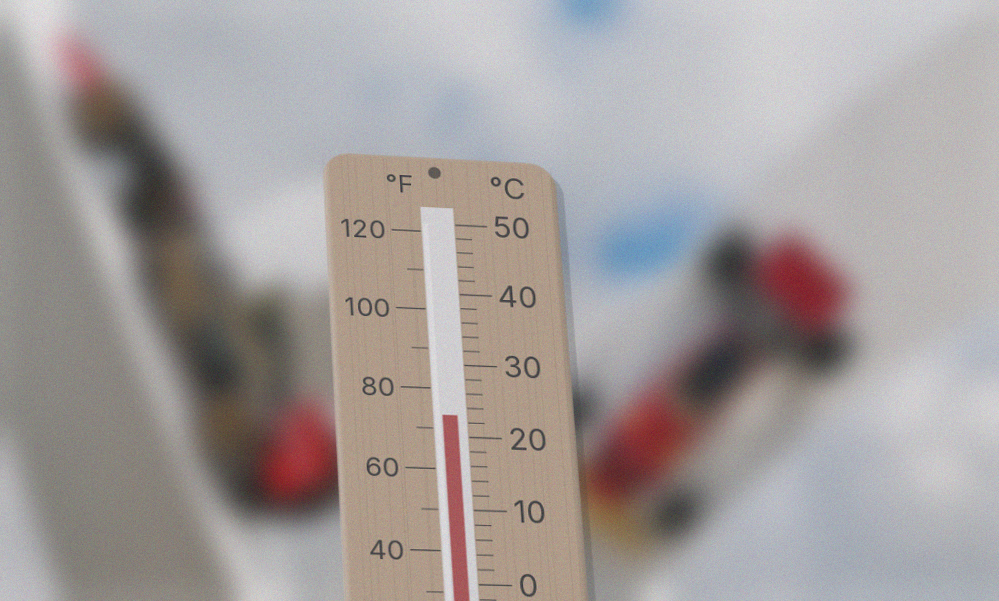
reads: 23
